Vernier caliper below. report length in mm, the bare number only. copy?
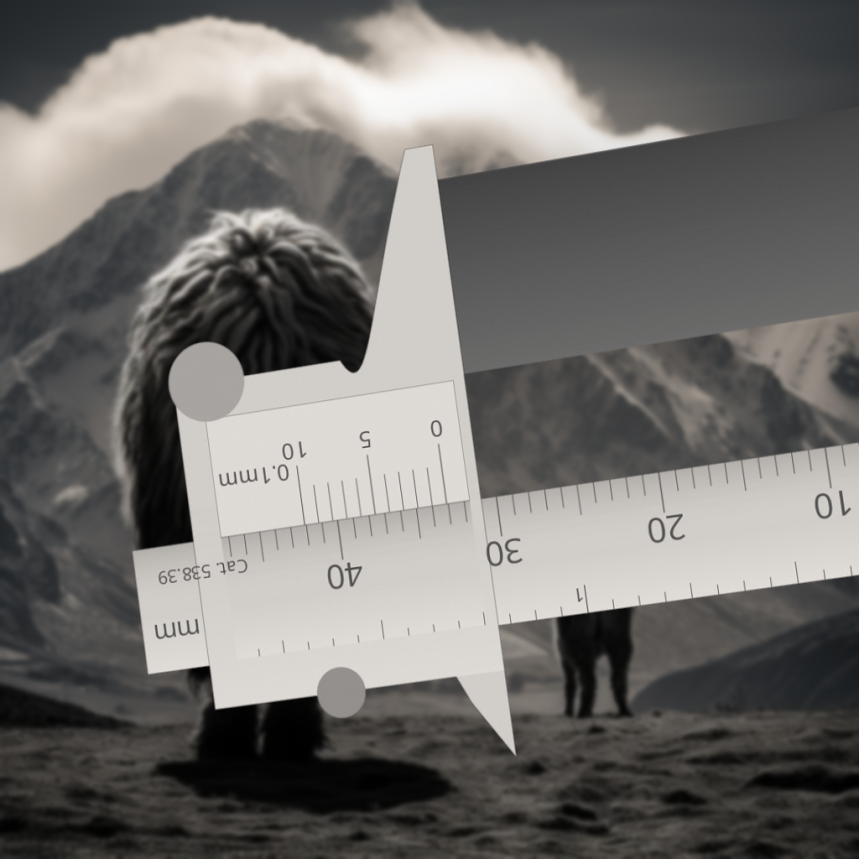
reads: 33.1
